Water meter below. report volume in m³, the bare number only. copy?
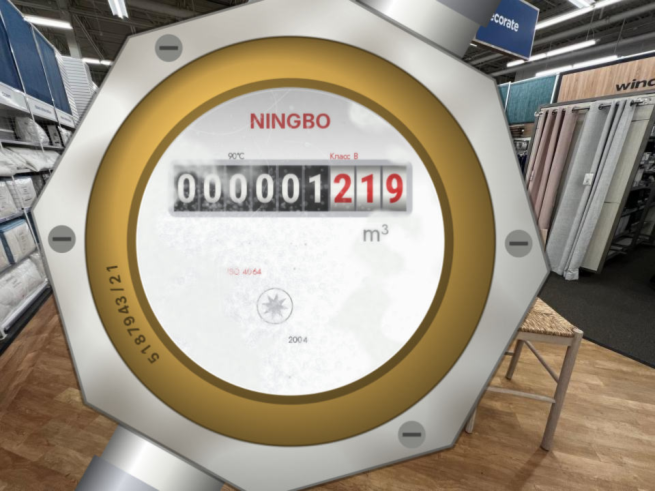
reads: 1.219
